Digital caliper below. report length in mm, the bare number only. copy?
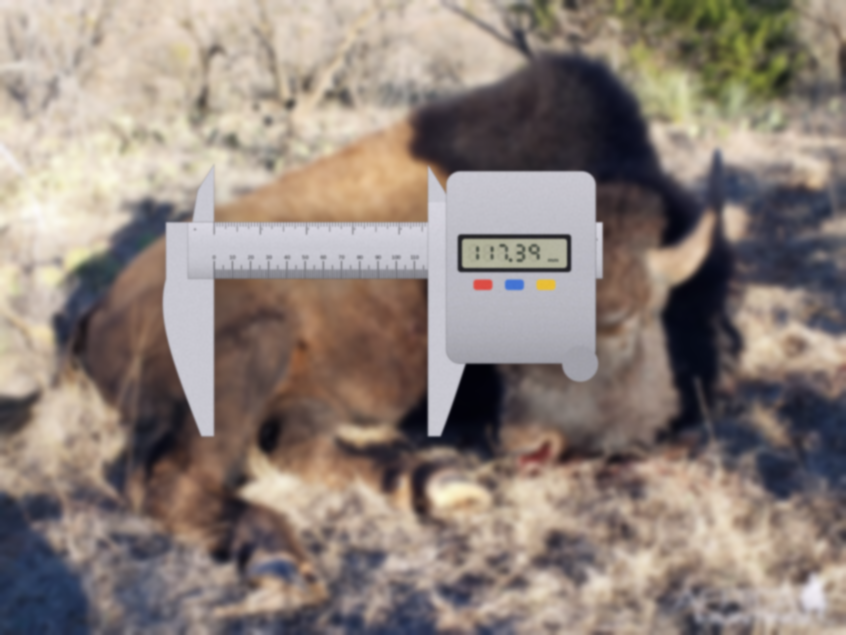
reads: 117.39
